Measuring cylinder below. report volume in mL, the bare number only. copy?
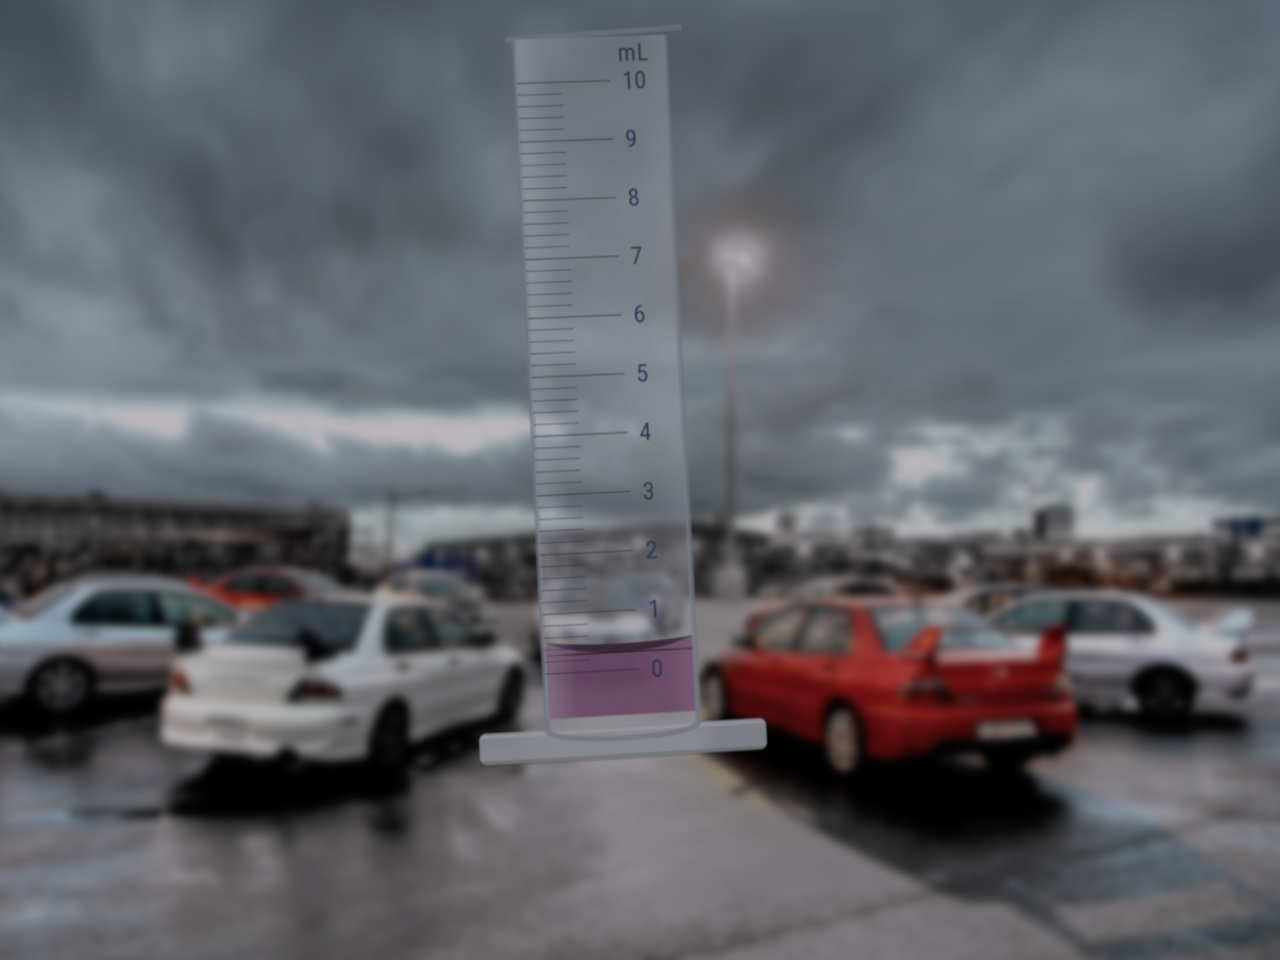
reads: 0.3
